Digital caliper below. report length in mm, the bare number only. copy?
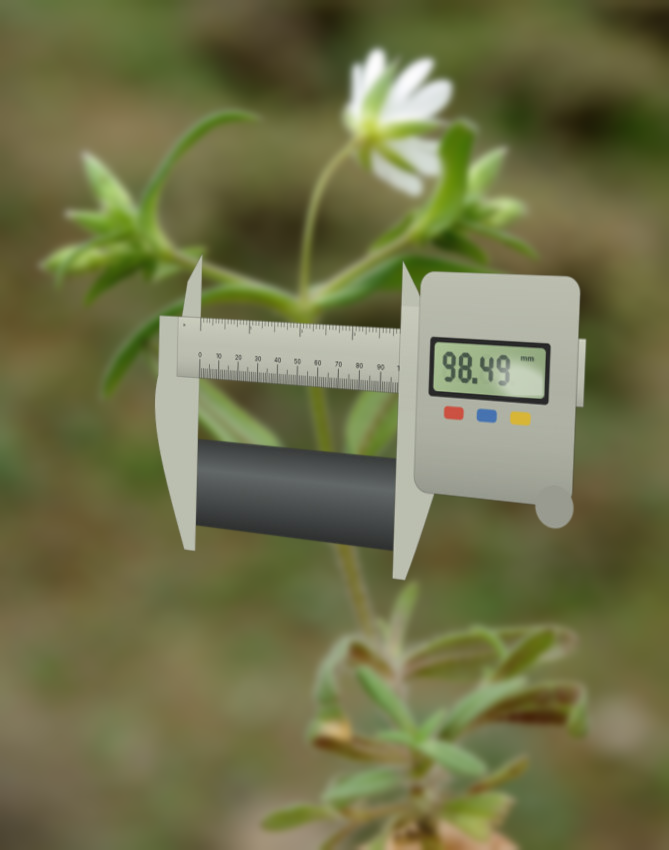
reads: 98.49
